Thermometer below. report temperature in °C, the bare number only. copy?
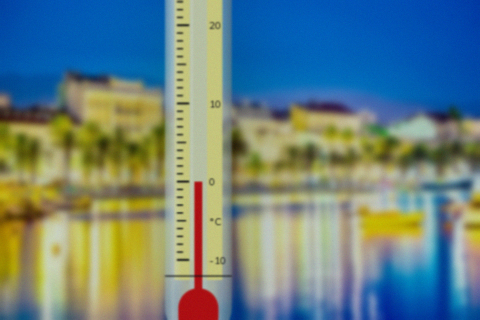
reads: 0
